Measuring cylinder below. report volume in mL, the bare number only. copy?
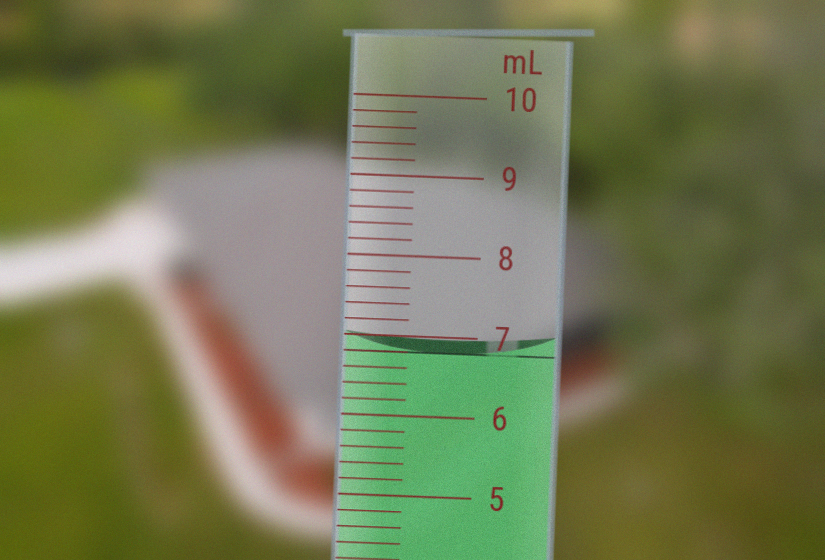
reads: 6.8
